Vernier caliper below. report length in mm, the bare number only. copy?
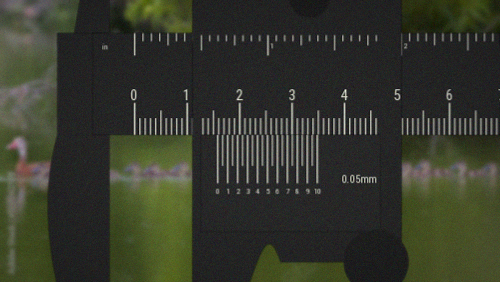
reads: 15.8
